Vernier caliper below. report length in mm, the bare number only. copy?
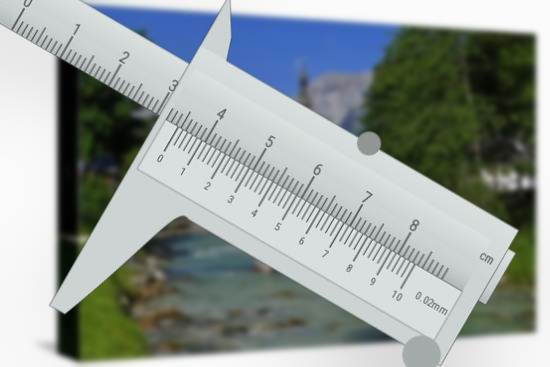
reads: 34.5
